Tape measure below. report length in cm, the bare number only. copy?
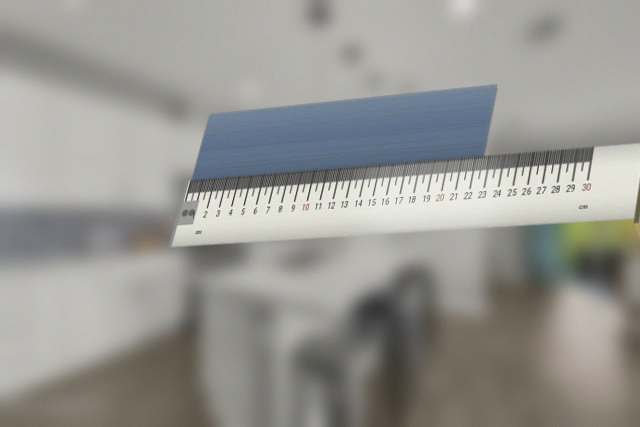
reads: 22.5
